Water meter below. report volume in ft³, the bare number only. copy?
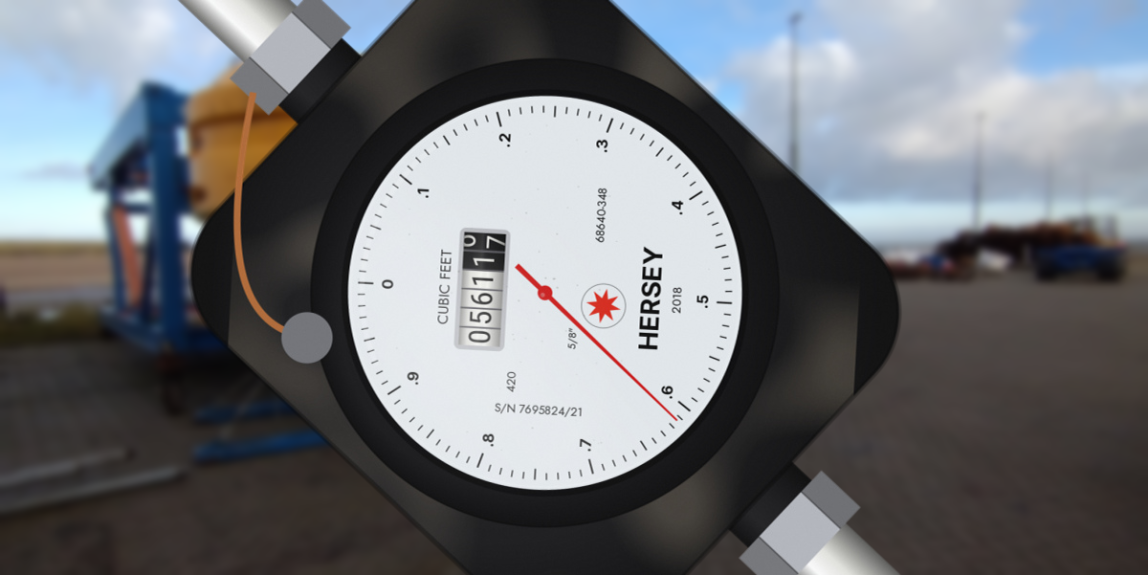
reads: 56116.61
